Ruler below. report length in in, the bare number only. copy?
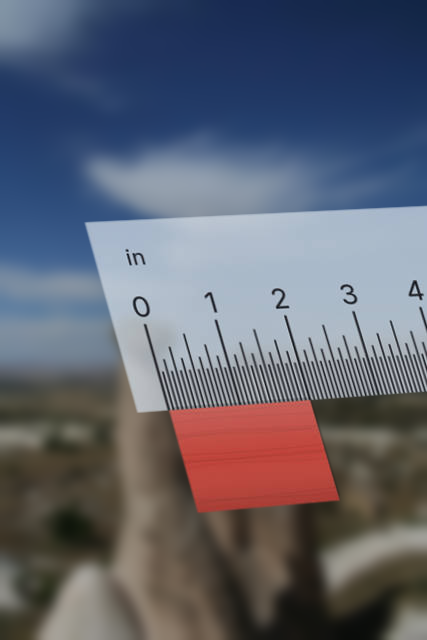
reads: 2
